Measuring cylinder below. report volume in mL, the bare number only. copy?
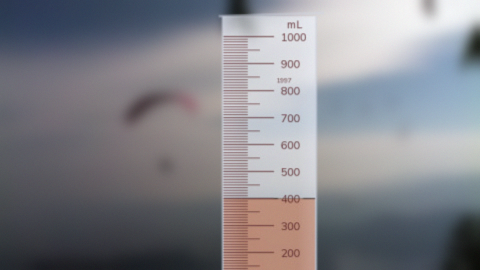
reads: 400
